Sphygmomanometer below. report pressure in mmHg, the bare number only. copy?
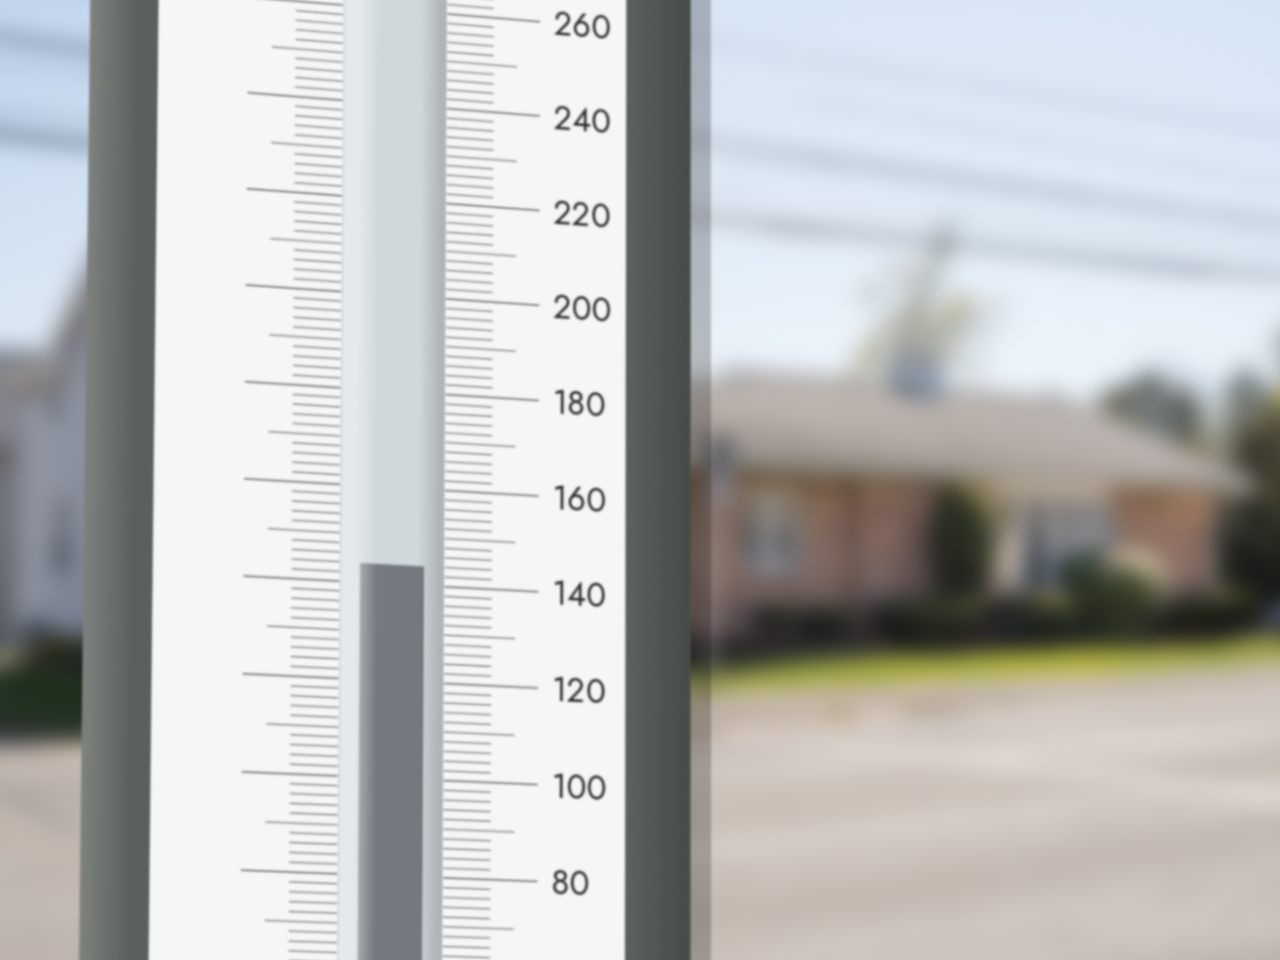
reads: 144
